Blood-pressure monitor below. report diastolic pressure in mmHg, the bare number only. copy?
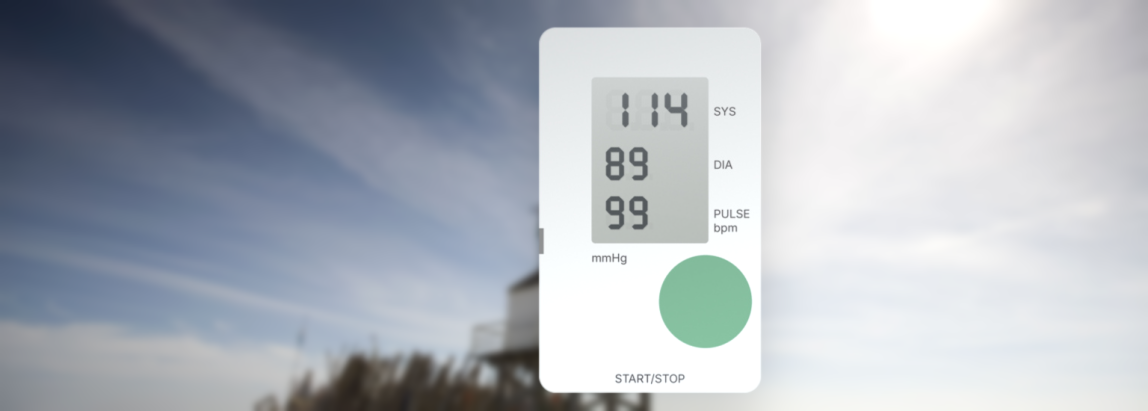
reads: 89
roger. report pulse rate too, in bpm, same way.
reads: 99
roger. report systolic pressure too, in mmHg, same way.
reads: 114
